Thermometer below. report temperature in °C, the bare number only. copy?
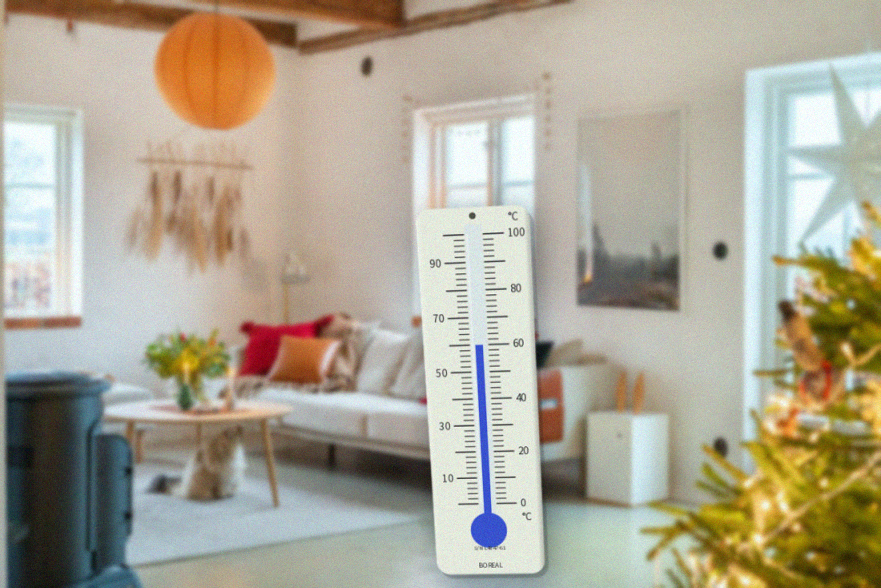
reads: 60
